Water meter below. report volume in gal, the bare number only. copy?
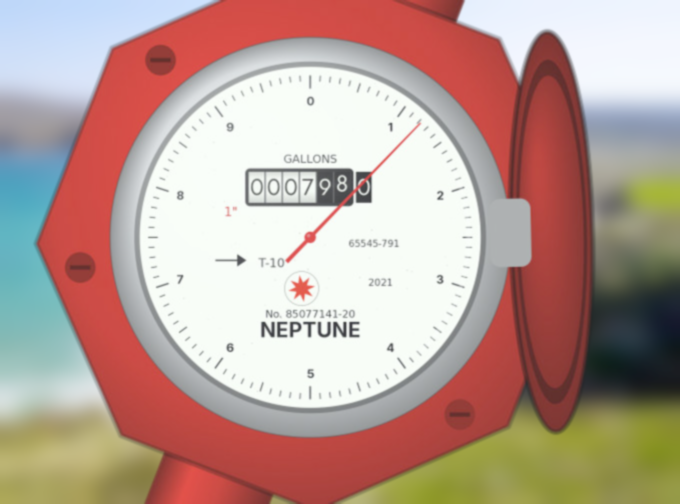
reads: 7981.2
